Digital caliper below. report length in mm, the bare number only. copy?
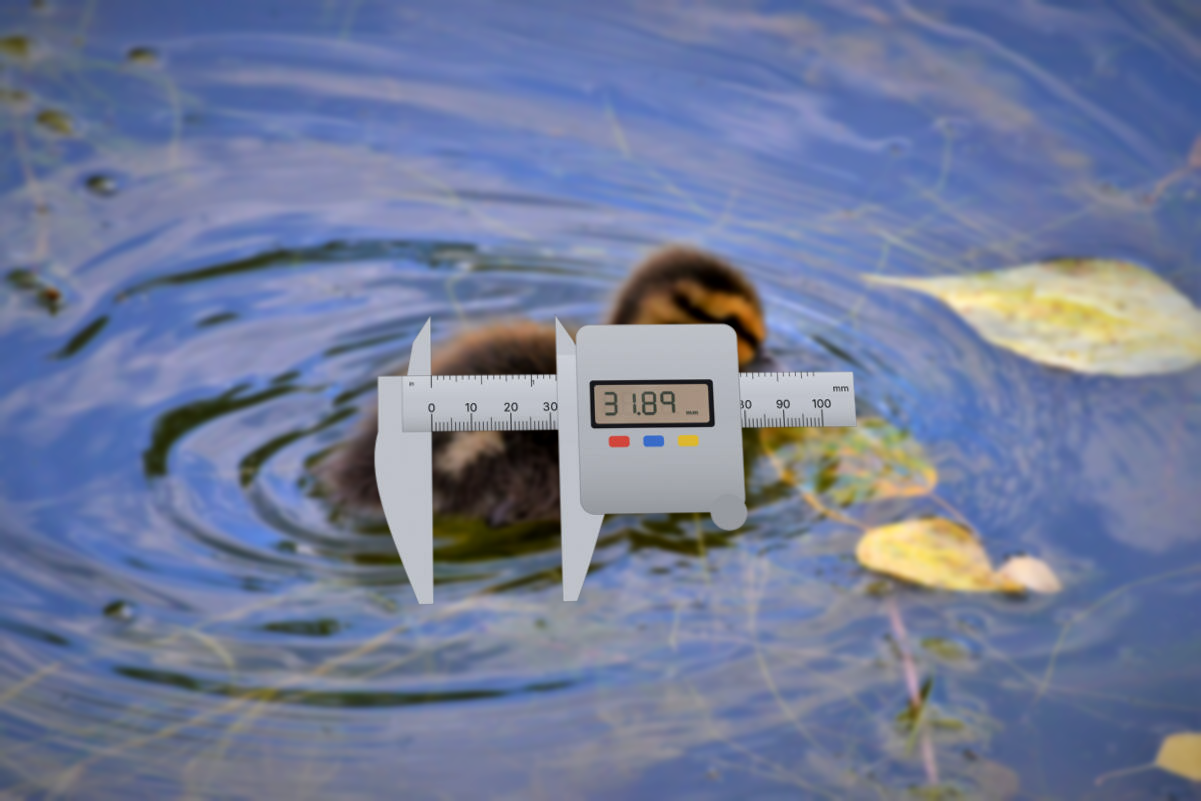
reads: 31.89
